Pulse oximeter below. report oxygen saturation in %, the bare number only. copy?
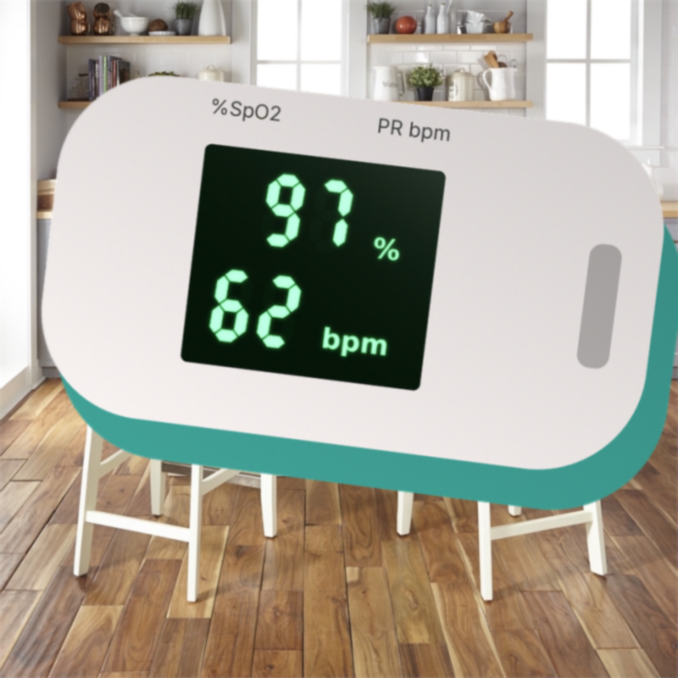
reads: 97
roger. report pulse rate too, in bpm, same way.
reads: 62
